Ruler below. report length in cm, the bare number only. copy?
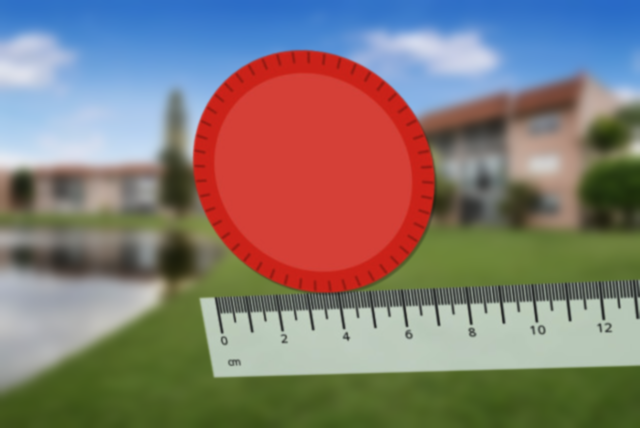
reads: 7.5
